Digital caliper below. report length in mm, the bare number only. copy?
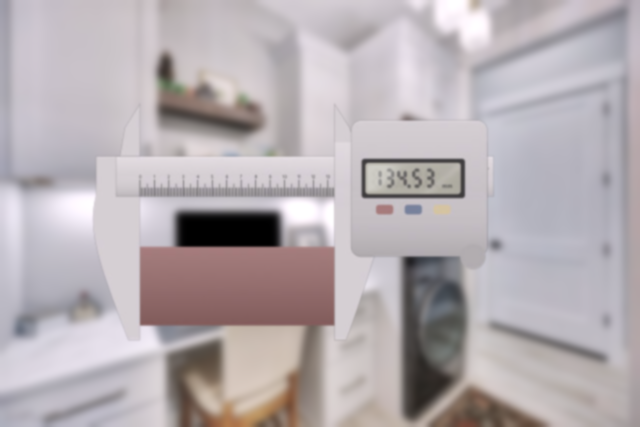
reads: 134.53
